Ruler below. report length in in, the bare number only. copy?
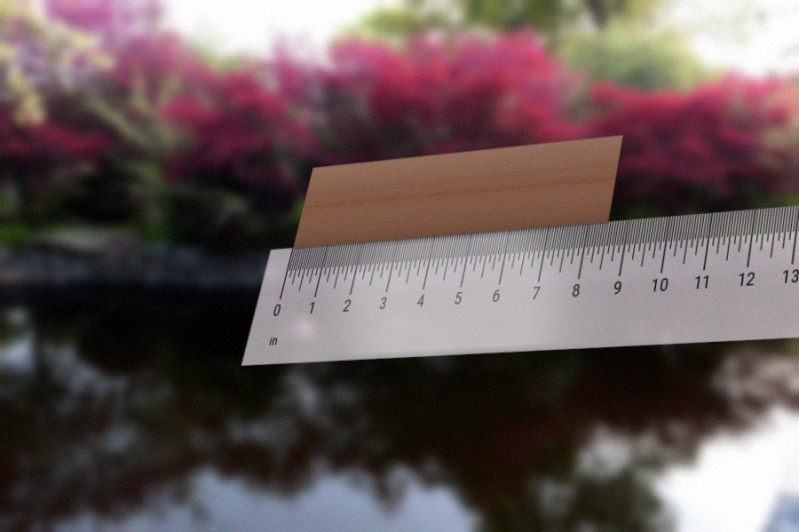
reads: 8.5
